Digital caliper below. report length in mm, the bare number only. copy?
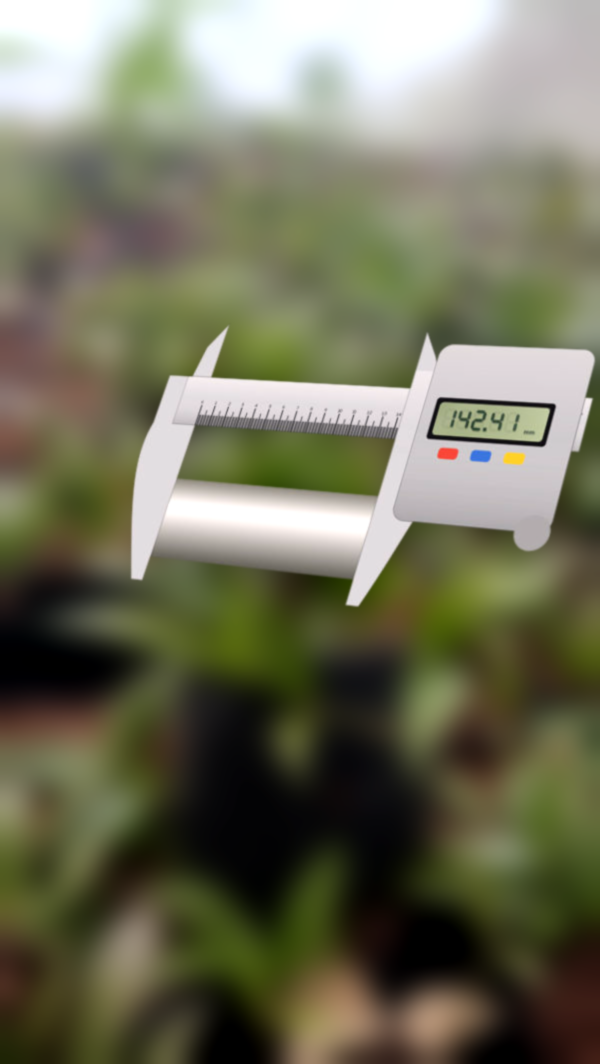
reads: 142.41
